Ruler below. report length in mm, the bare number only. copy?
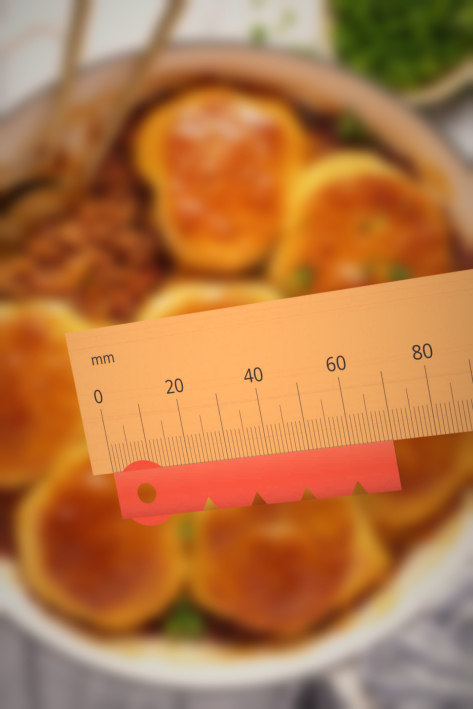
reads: 70
